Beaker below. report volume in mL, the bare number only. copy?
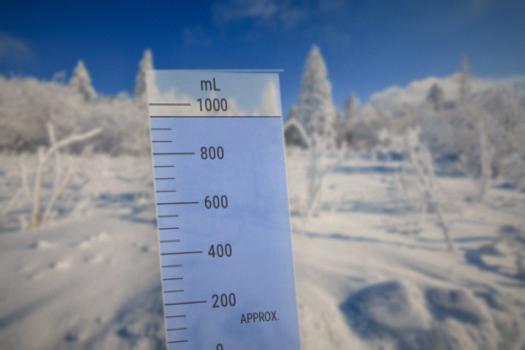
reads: 950
